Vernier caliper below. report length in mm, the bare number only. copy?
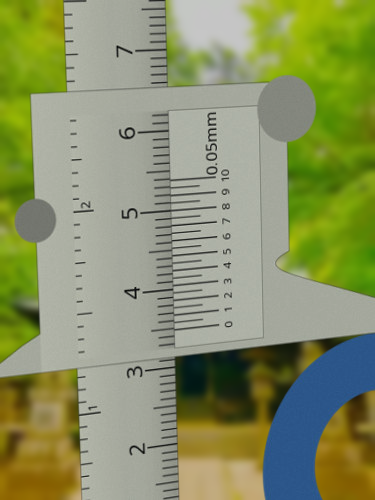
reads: 34.8
